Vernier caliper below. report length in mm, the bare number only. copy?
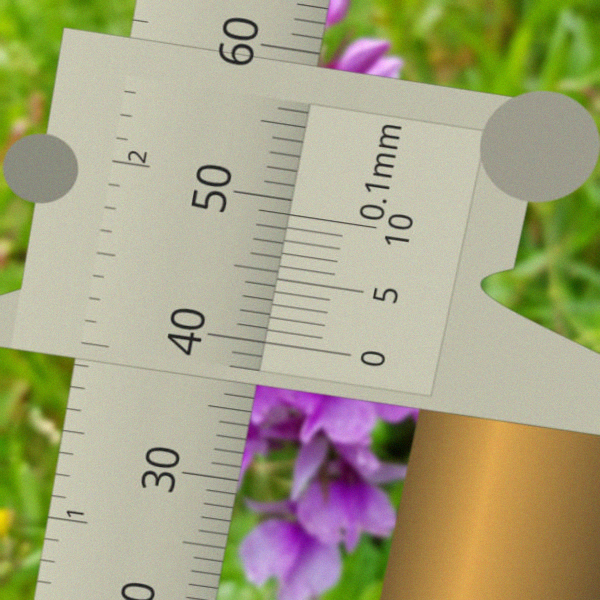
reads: 40.0
